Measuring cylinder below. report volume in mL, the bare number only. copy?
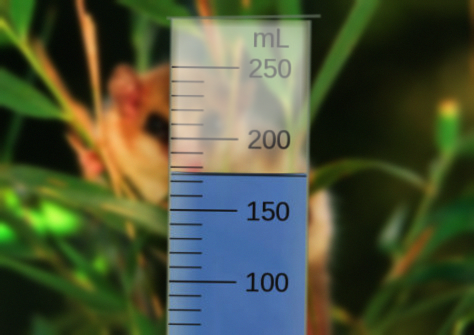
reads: 175
